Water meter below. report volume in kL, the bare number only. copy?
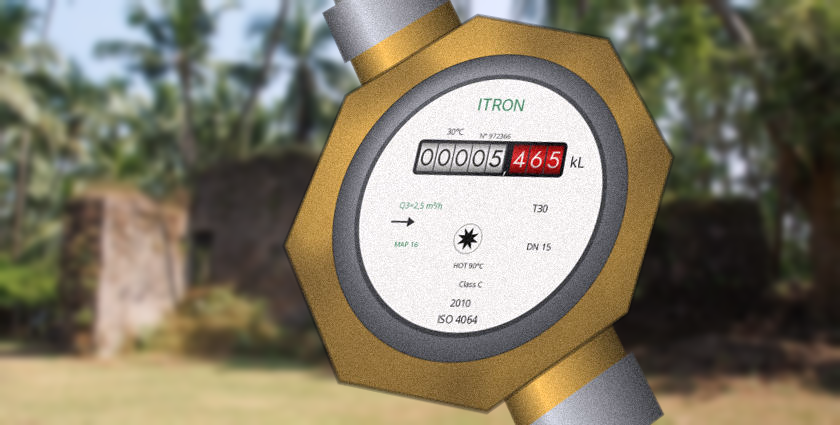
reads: 5.465
